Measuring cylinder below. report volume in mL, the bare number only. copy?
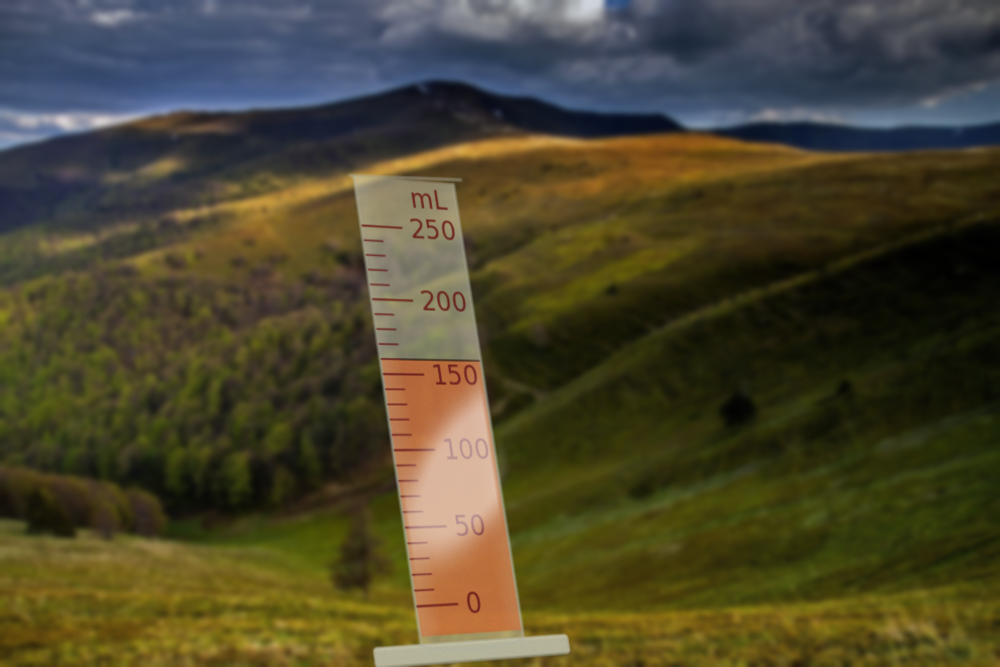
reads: 160
